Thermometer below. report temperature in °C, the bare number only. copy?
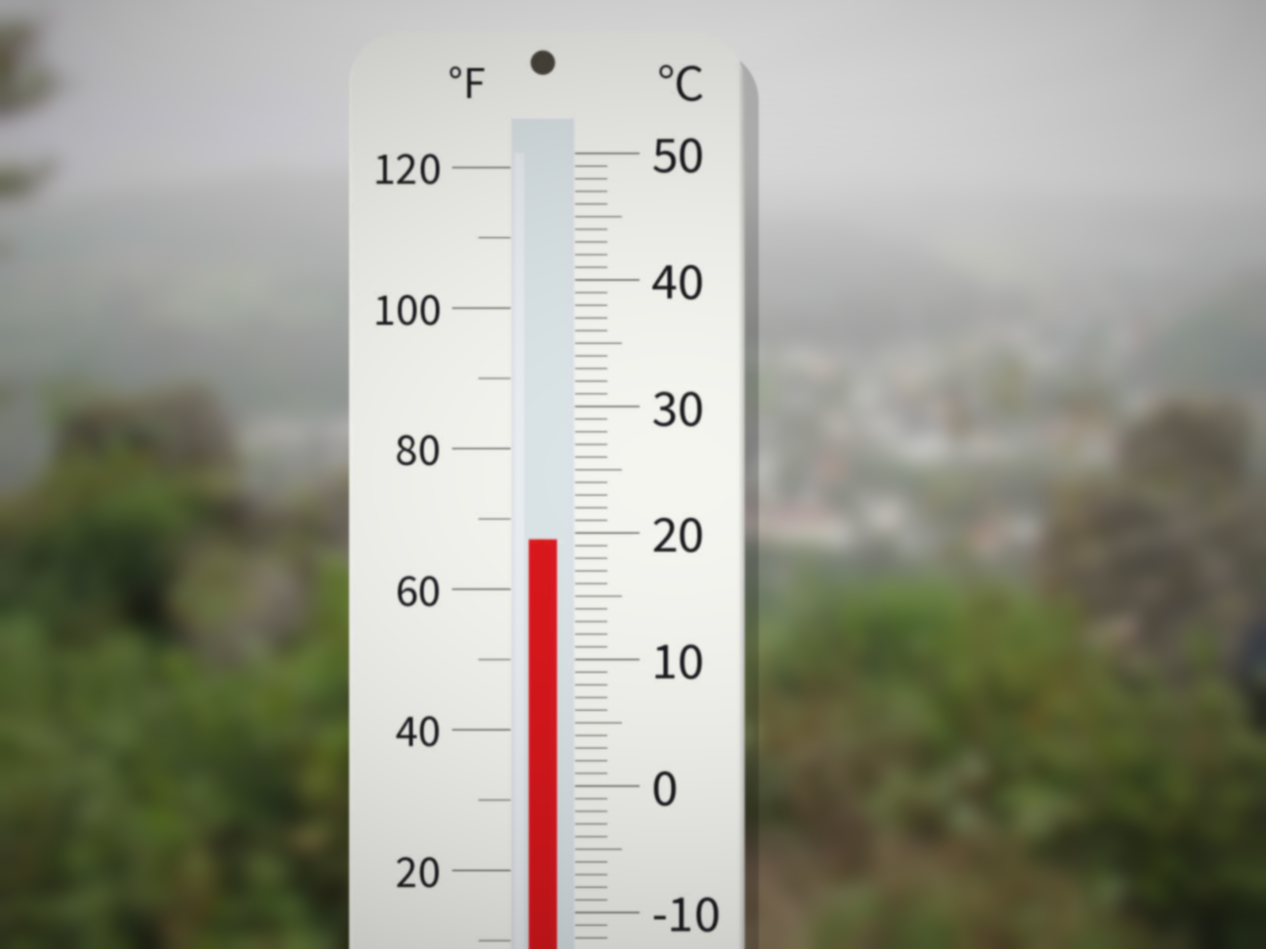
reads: 19.5
